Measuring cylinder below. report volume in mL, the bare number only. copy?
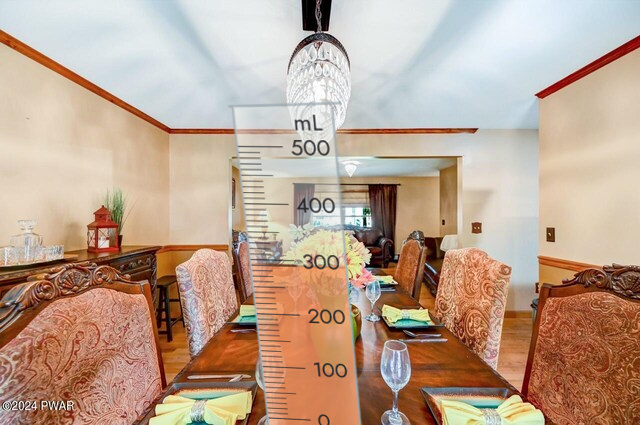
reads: 290
